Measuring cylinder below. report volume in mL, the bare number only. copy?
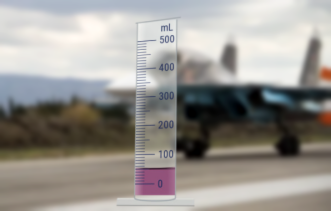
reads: 50
